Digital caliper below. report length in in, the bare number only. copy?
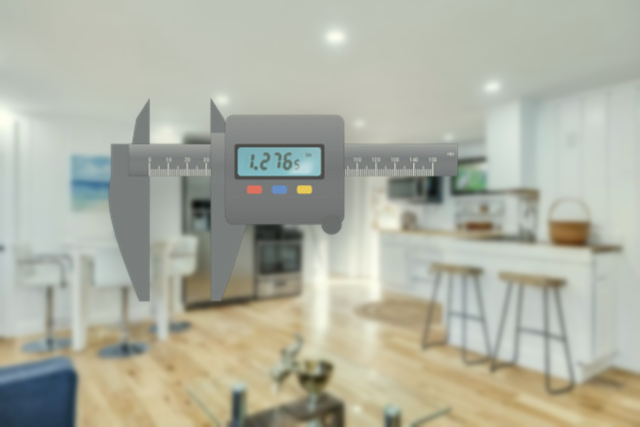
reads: 1.2765
